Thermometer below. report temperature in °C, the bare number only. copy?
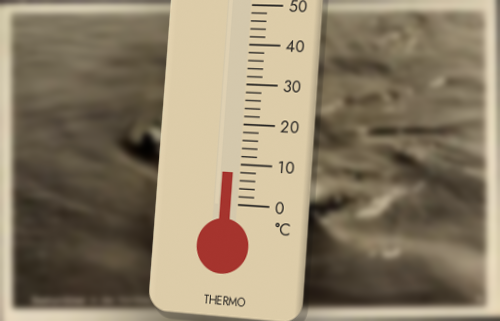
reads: 8
